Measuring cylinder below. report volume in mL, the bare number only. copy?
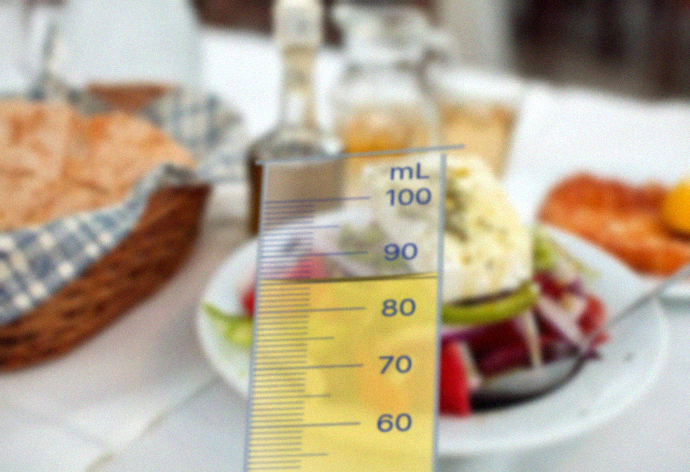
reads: 85
